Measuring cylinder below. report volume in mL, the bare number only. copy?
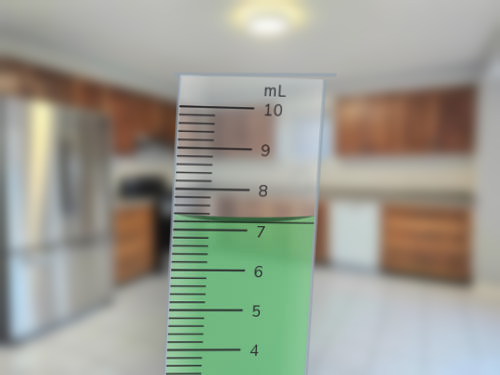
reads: 7.2
